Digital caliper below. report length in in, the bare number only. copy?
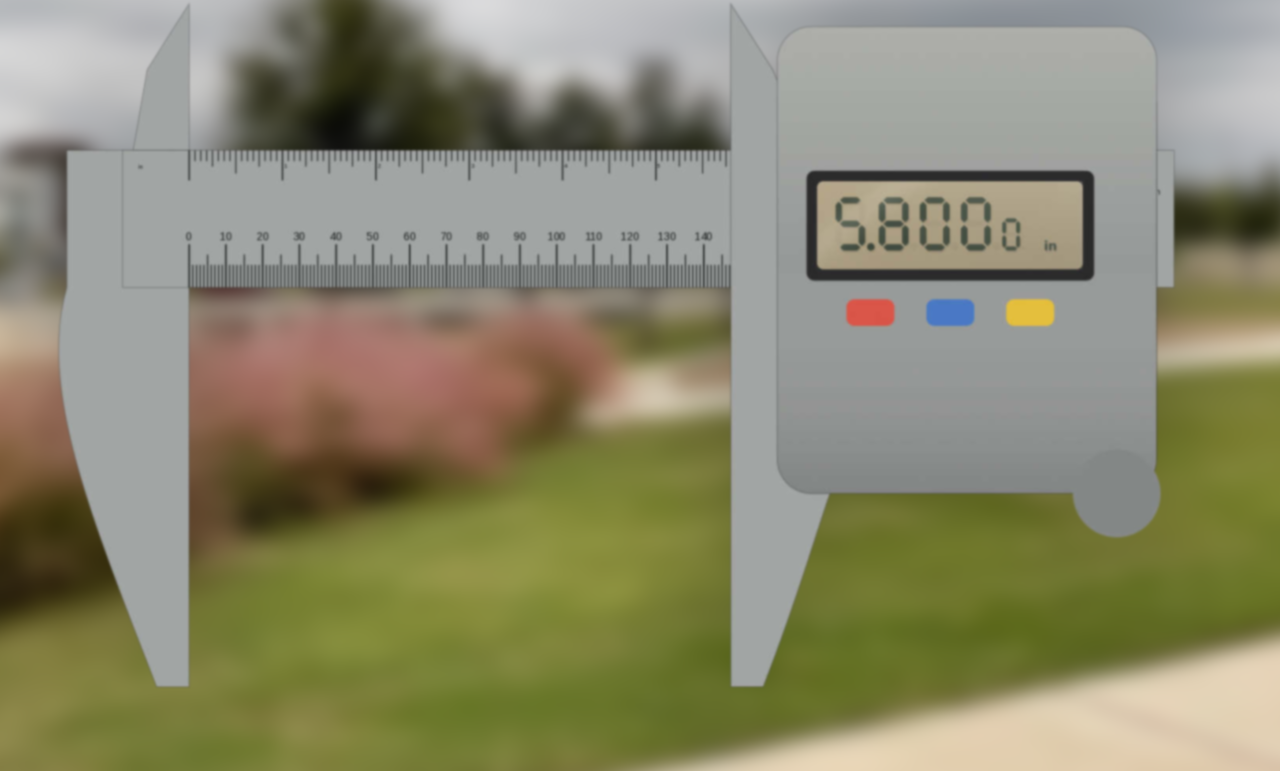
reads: 5.8000
